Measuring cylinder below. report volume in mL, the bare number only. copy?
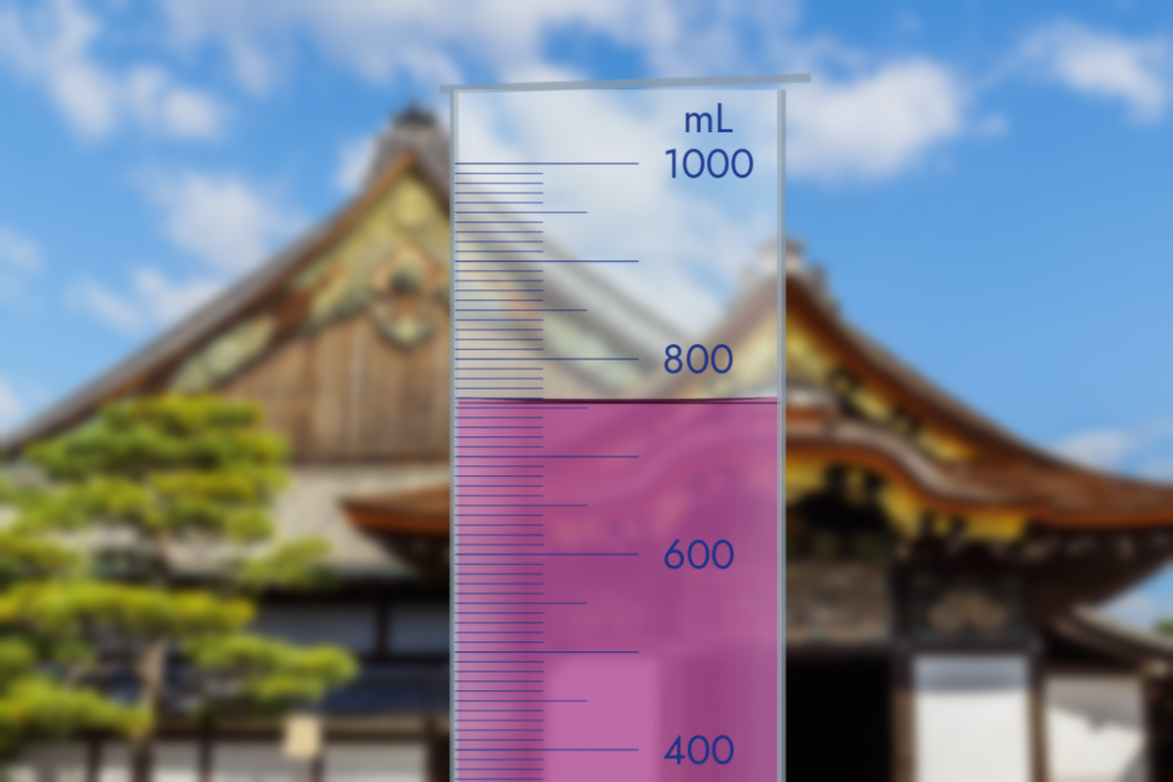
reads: 755
